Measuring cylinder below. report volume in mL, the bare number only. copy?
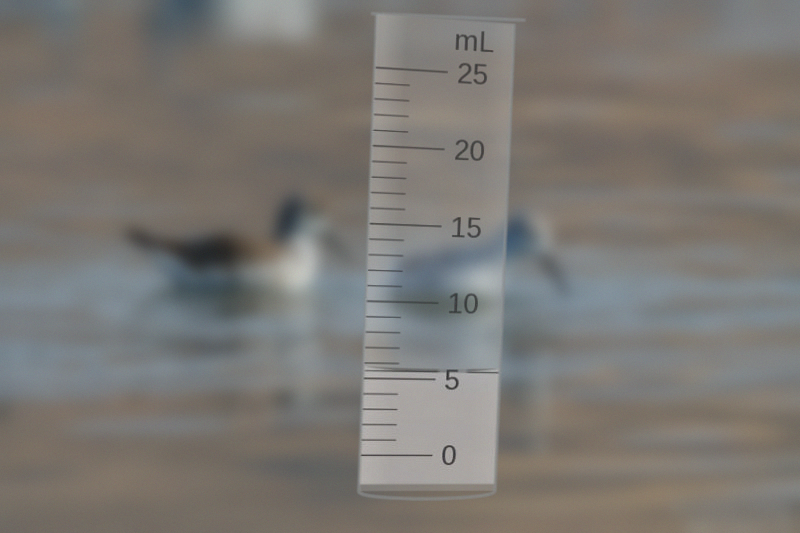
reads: 5.5
